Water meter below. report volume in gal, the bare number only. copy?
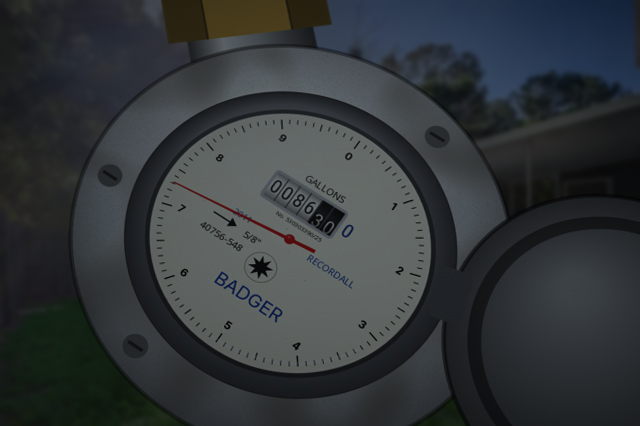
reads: 86297.3
